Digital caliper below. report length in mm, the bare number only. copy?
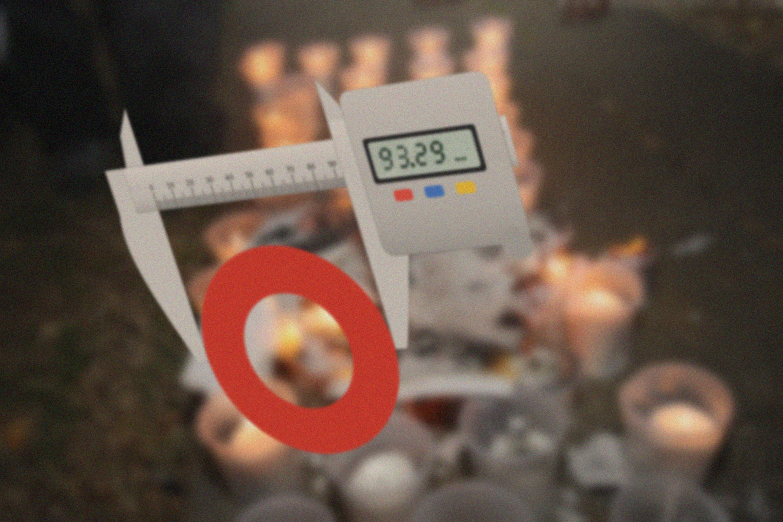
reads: 93.29
